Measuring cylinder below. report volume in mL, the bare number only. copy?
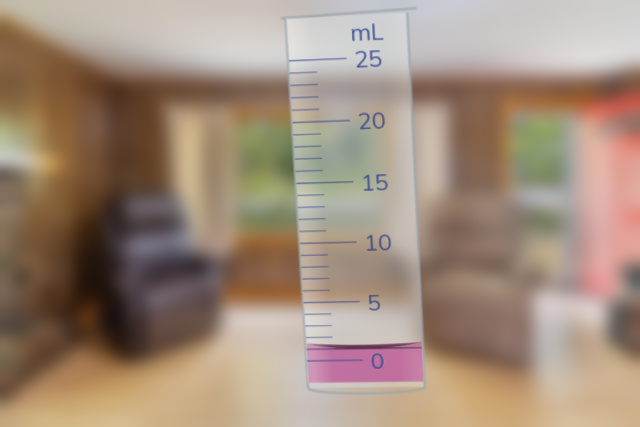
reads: 1
